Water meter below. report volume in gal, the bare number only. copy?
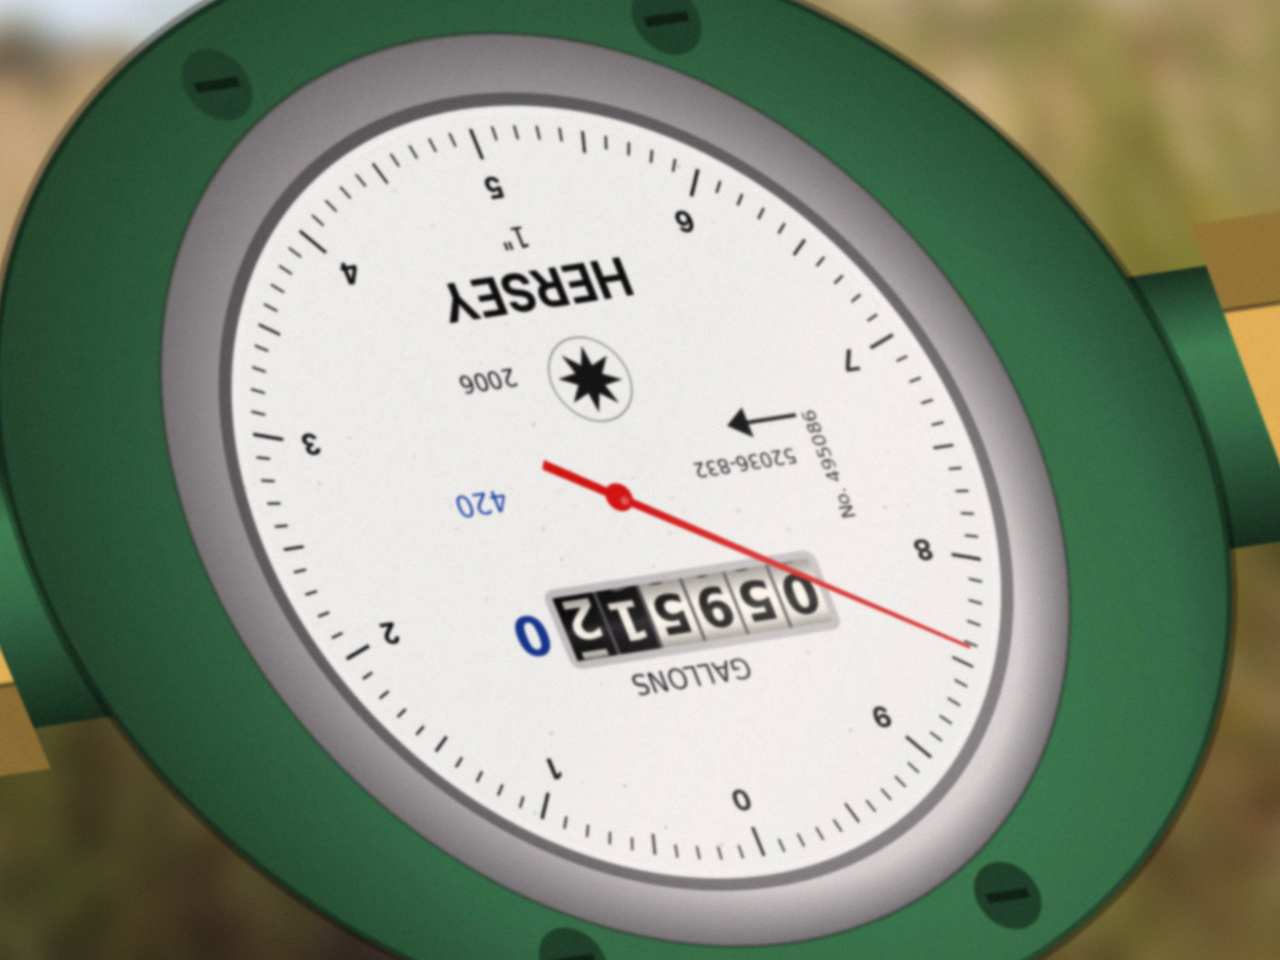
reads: 595118.4
